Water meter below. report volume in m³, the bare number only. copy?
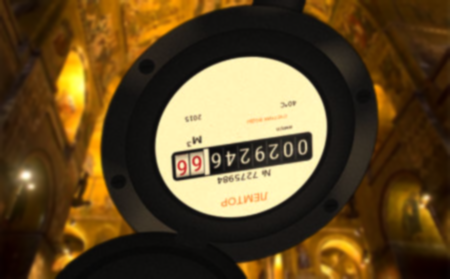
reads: 29246.66
